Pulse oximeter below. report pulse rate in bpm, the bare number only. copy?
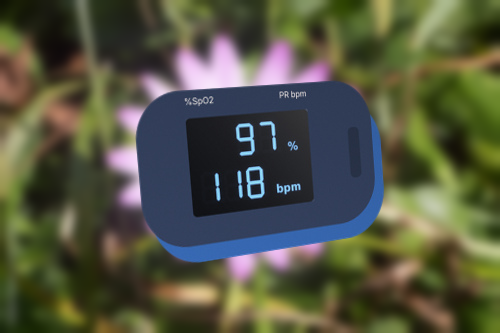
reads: 118
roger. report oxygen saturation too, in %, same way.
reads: 97
